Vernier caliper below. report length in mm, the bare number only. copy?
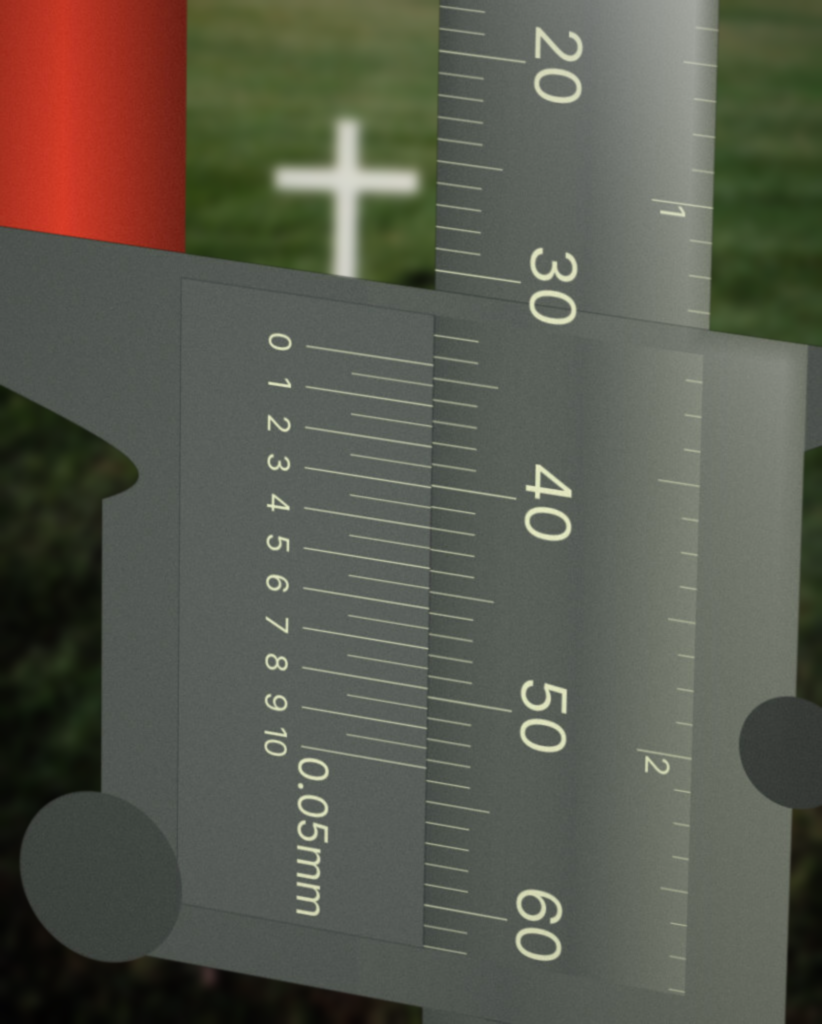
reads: 34.4
